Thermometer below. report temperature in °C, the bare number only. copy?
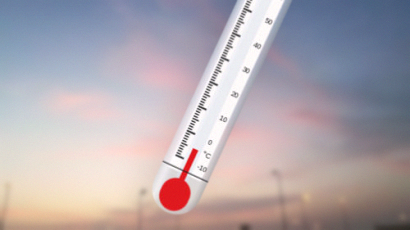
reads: -5
